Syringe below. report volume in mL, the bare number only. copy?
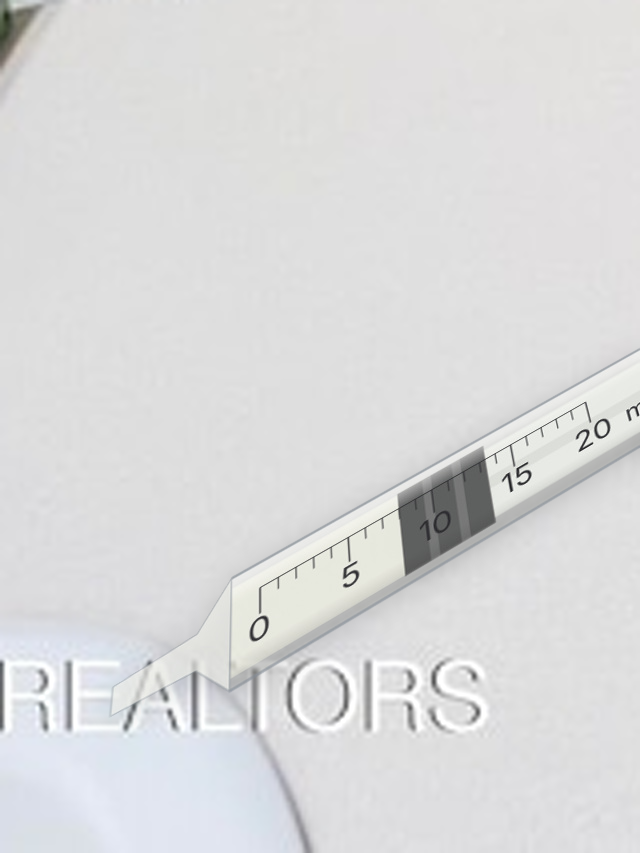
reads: 8
